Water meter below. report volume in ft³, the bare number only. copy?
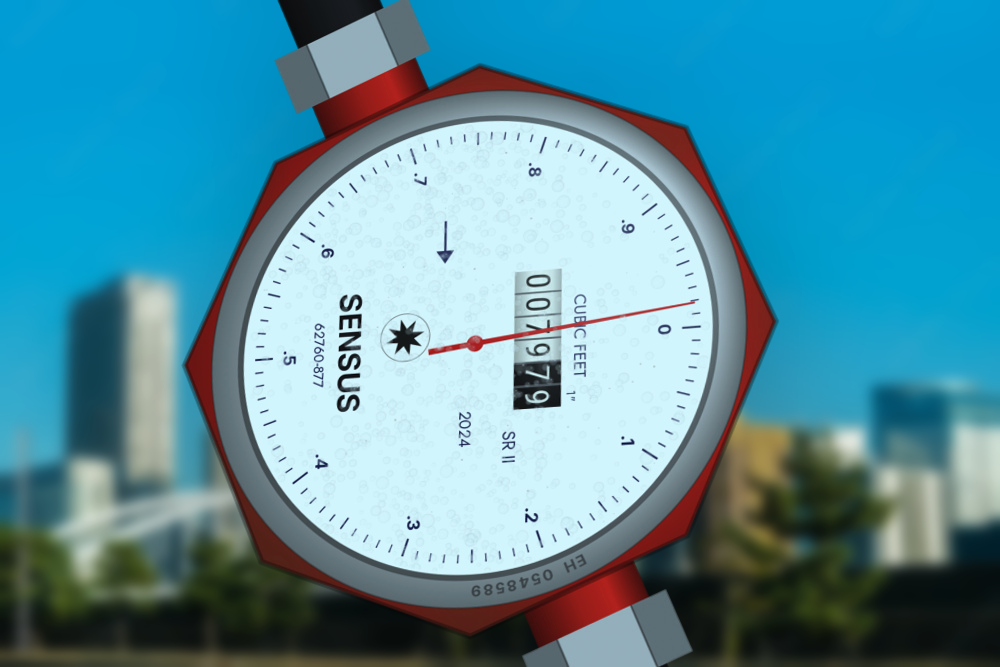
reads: 7978.98
